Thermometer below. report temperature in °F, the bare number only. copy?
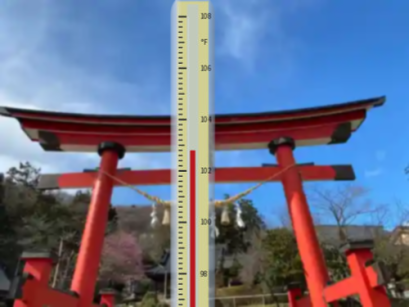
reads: 102.8
